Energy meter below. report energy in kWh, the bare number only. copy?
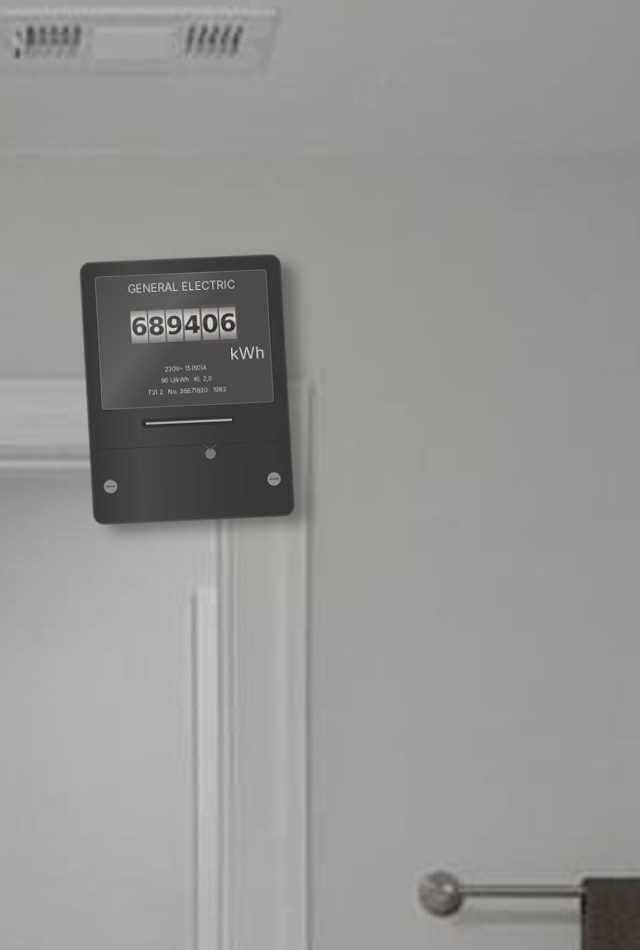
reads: 6894.06
